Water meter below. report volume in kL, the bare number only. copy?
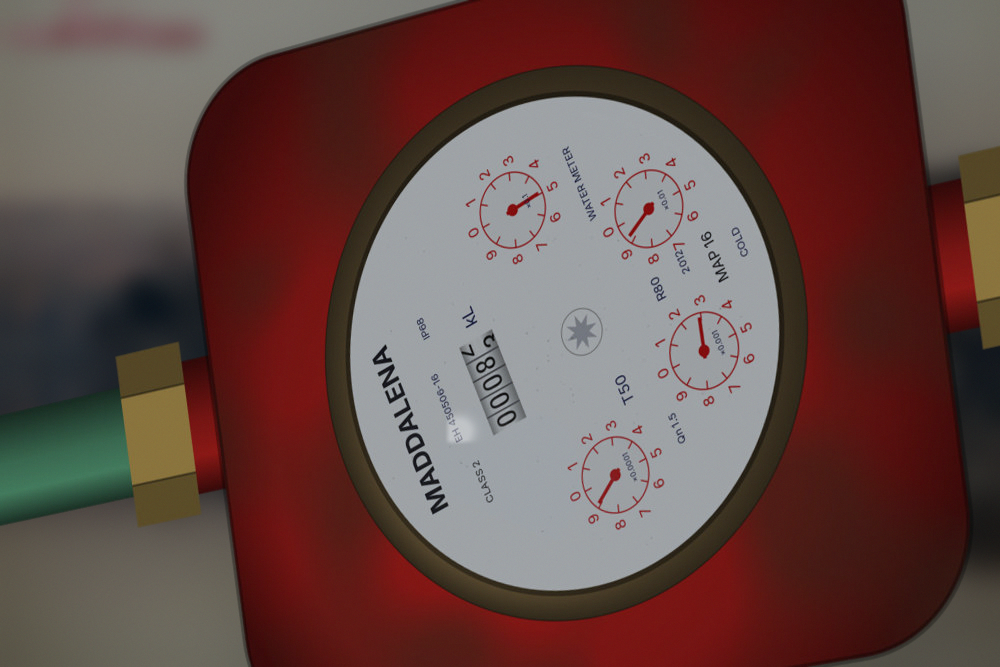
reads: 82.4929
